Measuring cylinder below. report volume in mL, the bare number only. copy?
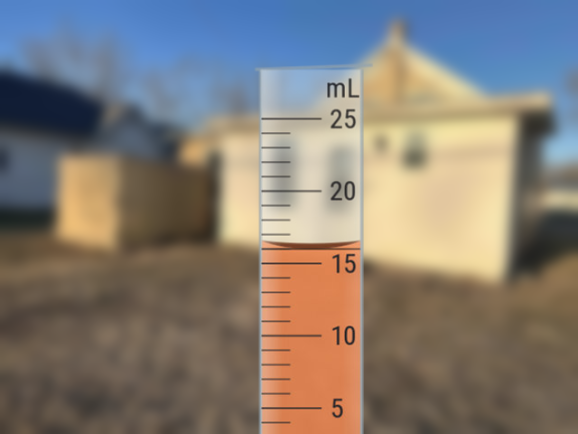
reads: 16
